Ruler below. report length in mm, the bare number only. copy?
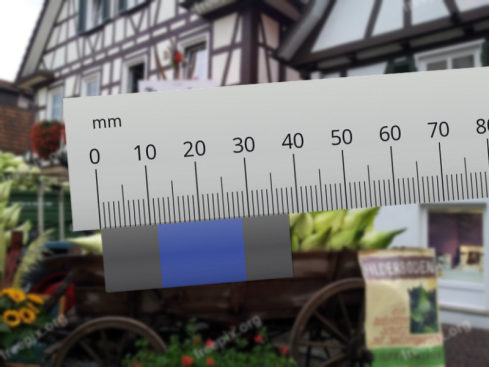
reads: 38
